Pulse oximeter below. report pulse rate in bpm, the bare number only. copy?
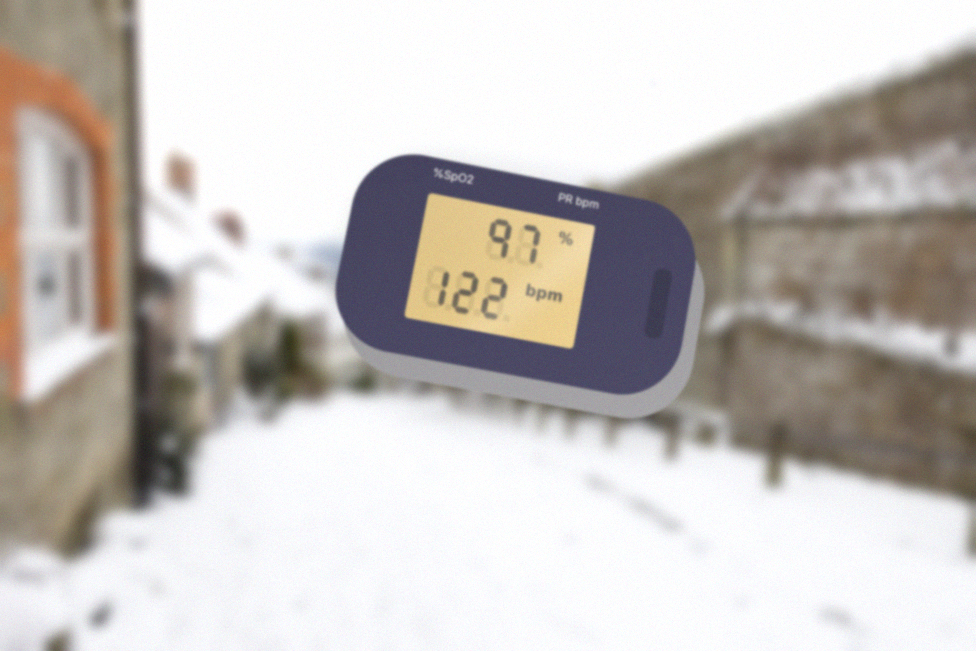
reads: 122
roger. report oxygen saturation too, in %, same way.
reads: 97
